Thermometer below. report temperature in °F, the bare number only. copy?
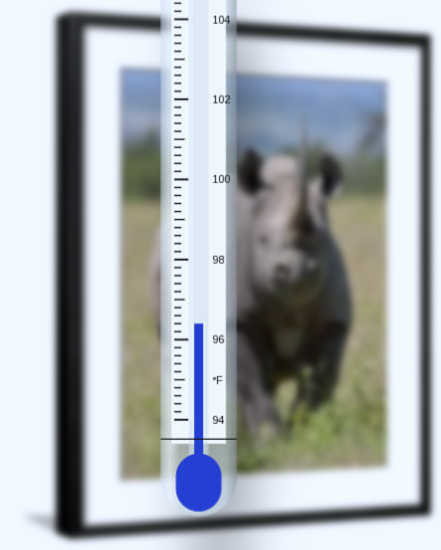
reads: 96.4
